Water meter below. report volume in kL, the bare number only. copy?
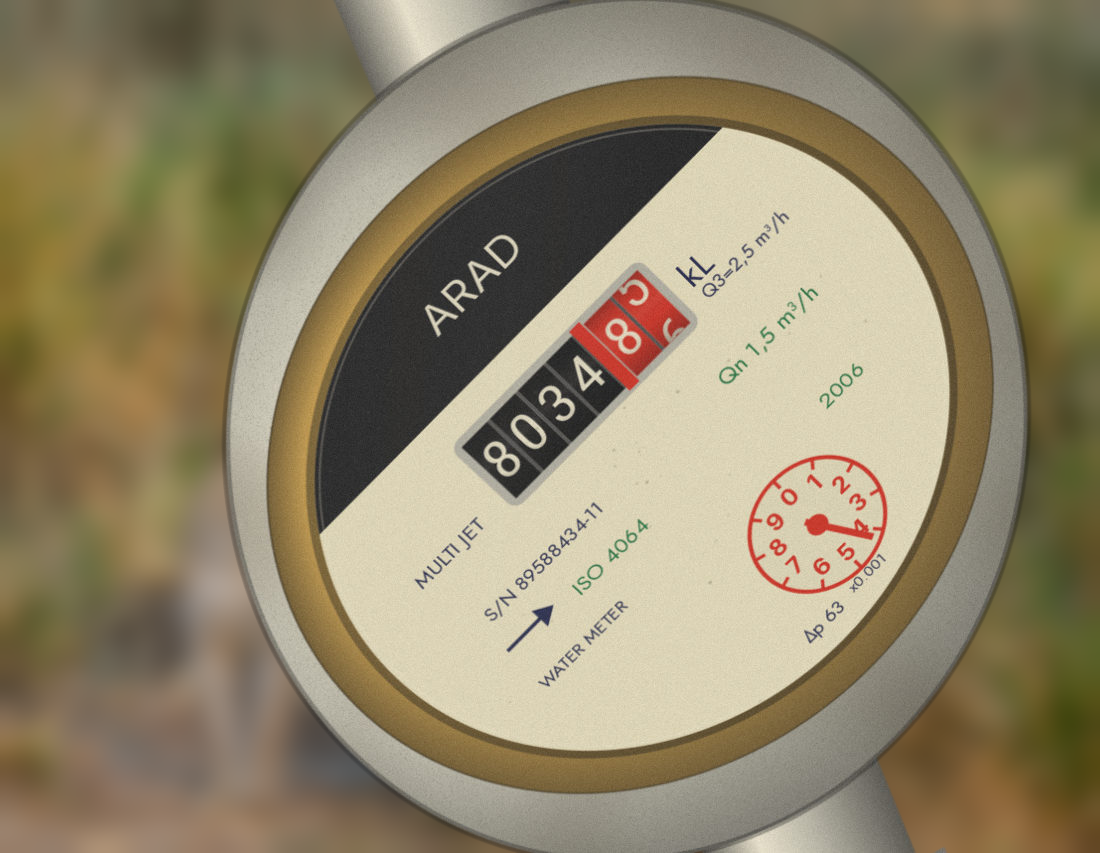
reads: 8034.854
